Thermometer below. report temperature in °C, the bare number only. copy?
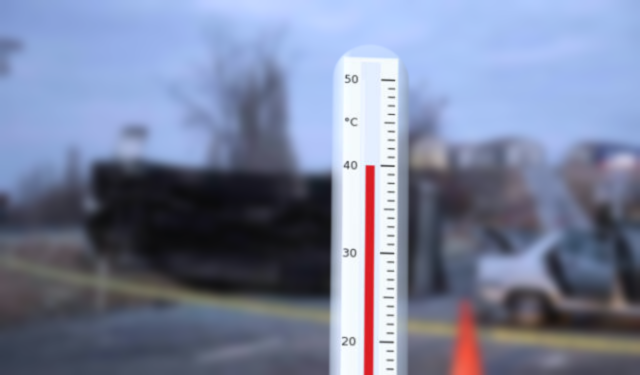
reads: 40
